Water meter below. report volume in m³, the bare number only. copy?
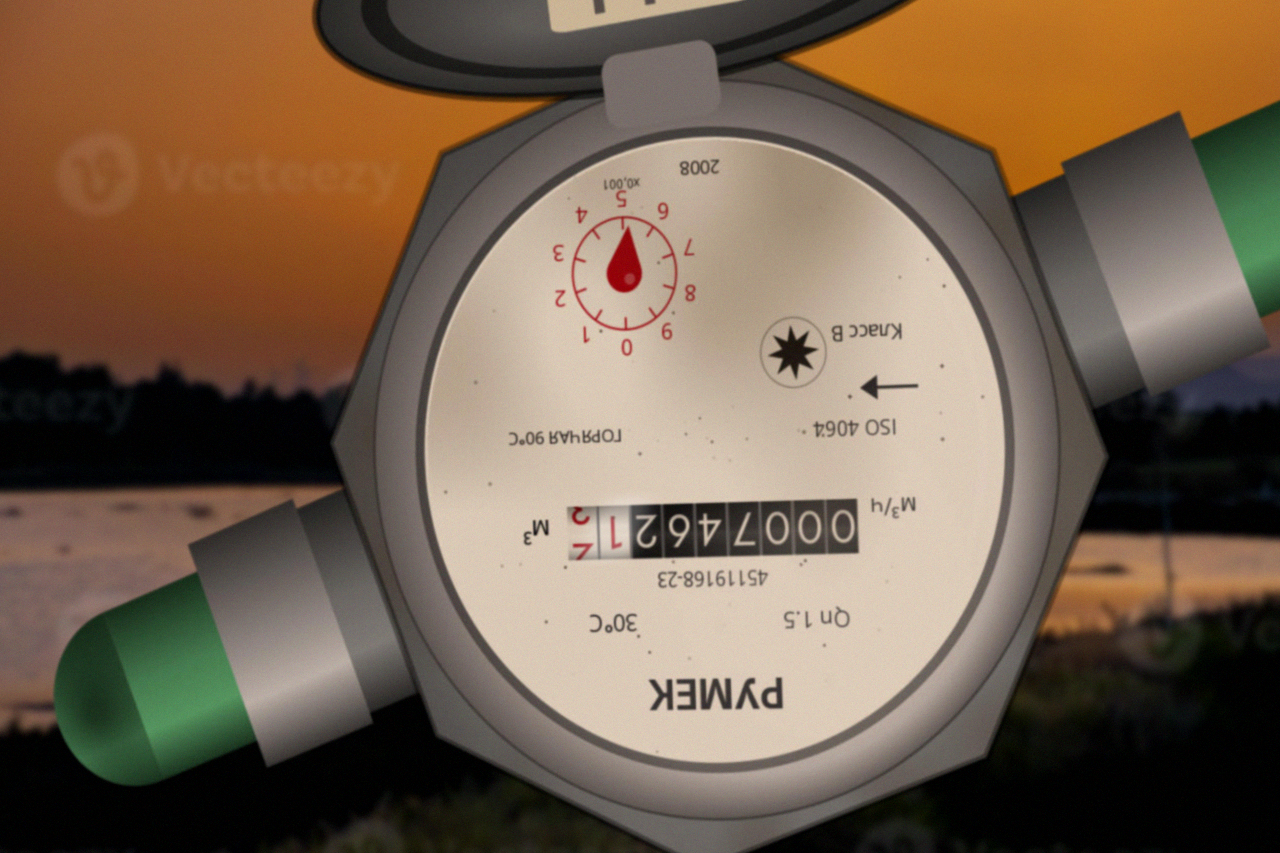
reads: 7462.125
